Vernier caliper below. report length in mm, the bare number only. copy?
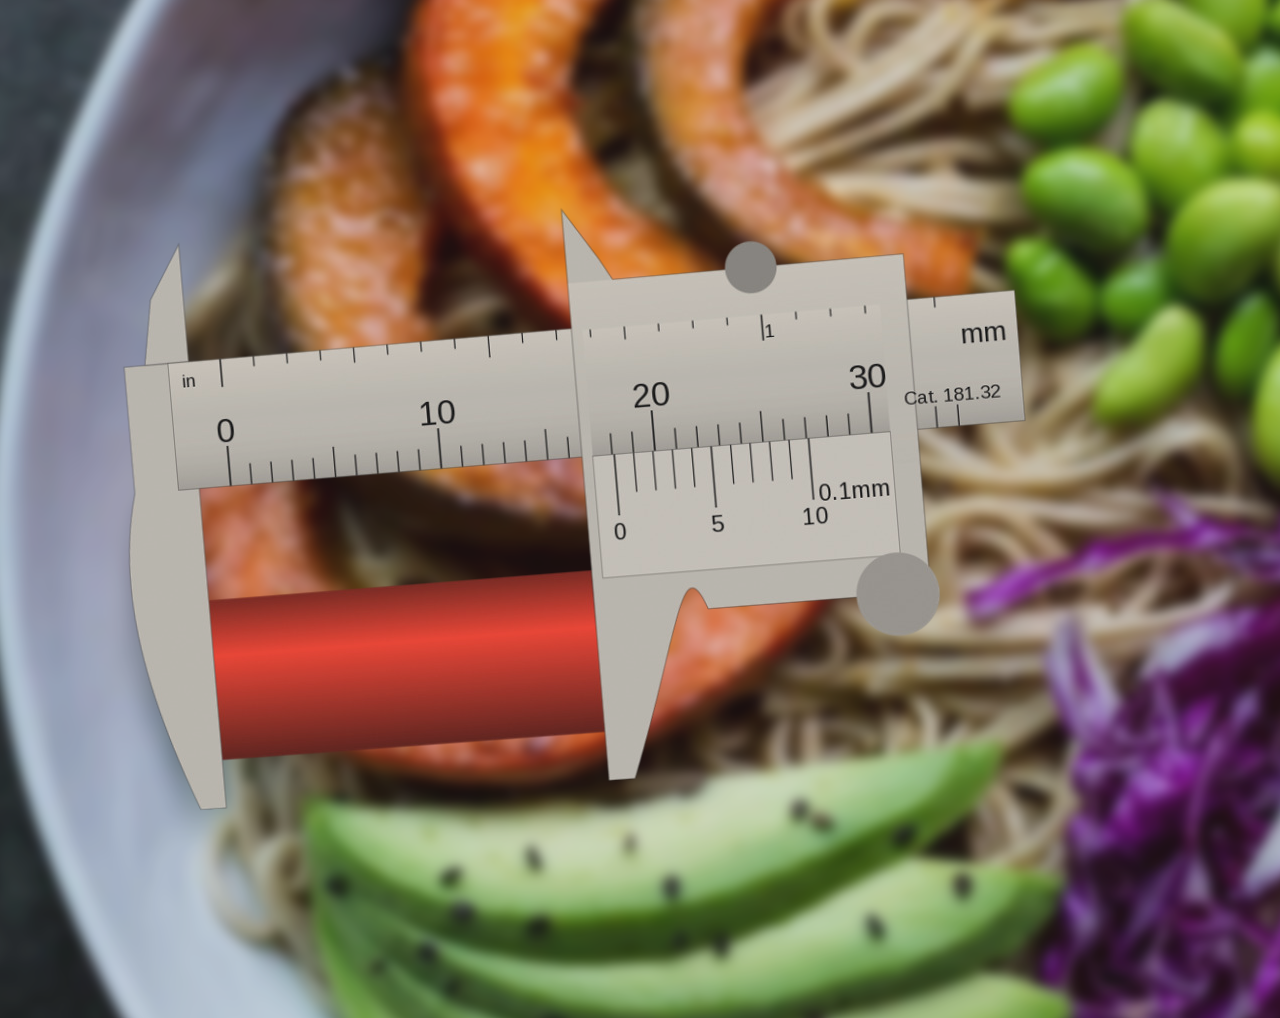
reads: 18.1
